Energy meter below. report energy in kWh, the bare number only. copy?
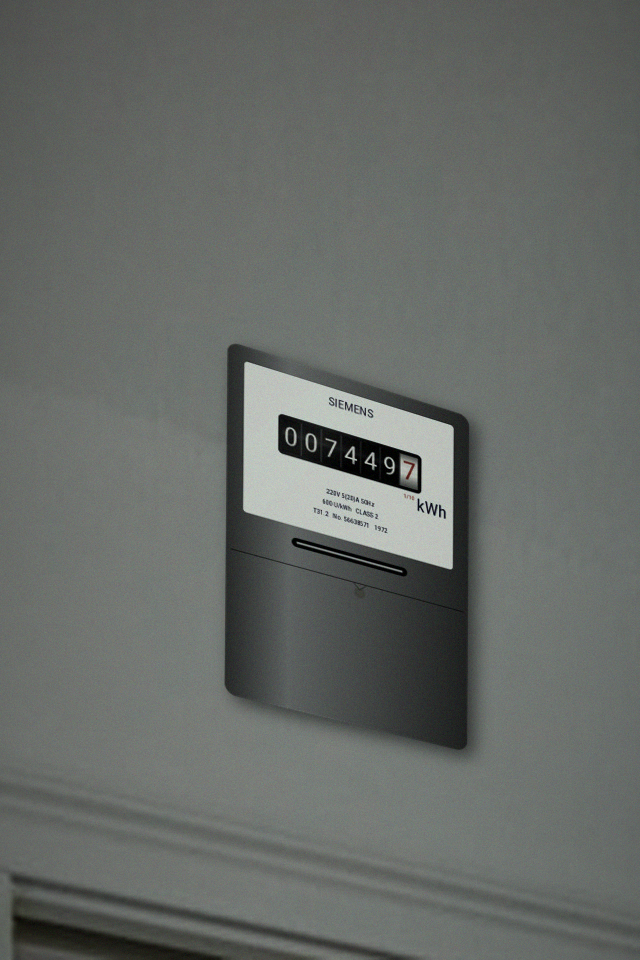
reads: 7449.7
